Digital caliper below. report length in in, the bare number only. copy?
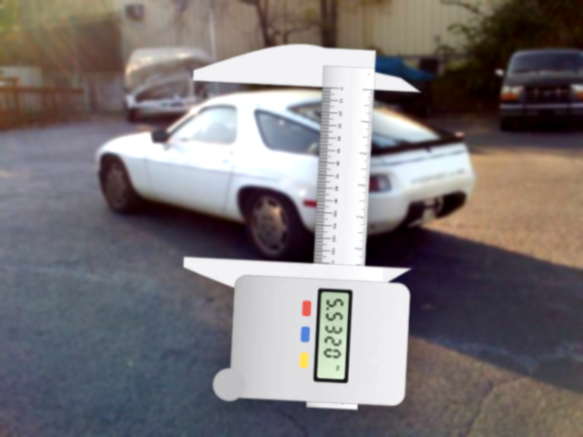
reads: 5.5320
